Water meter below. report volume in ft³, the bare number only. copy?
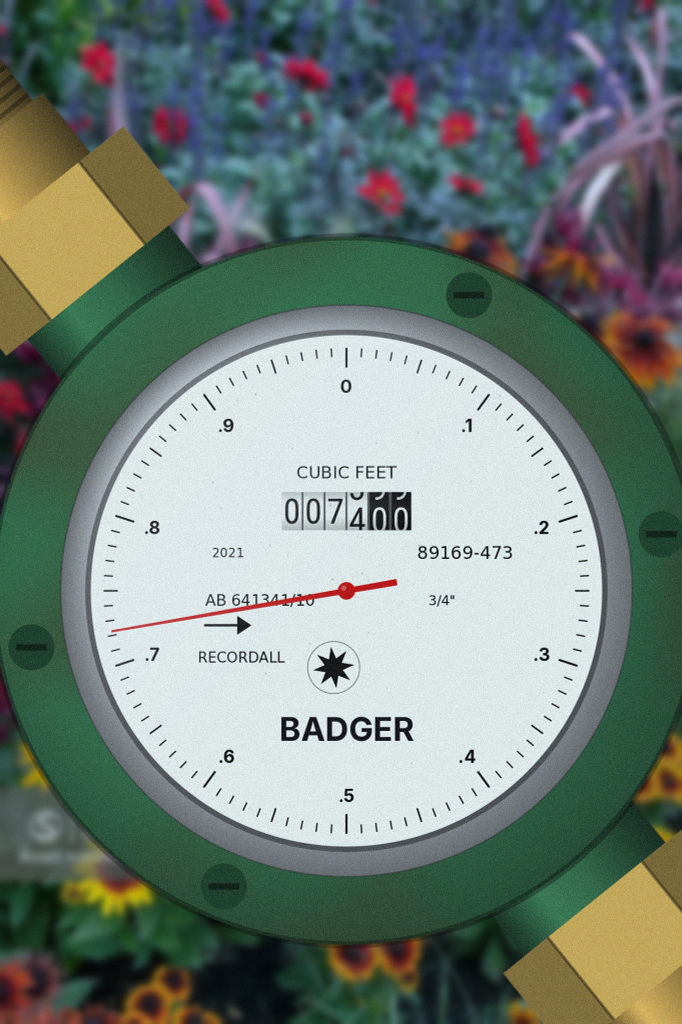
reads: 7399.72
